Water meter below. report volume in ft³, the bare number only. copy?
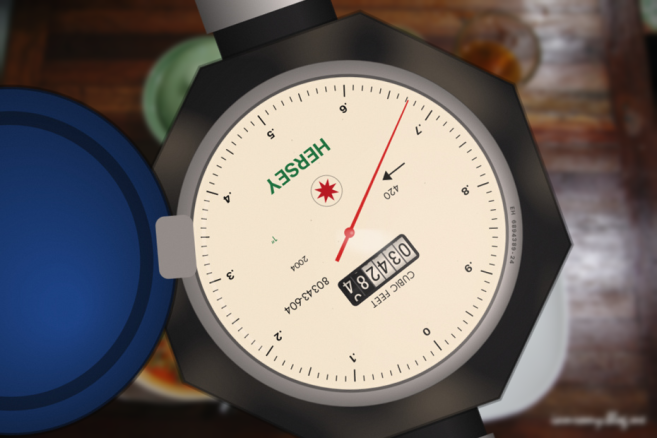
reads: 34283.67
